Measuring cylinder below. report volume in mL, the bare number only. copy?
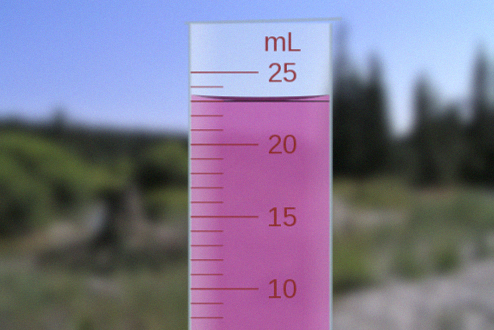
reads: 23
